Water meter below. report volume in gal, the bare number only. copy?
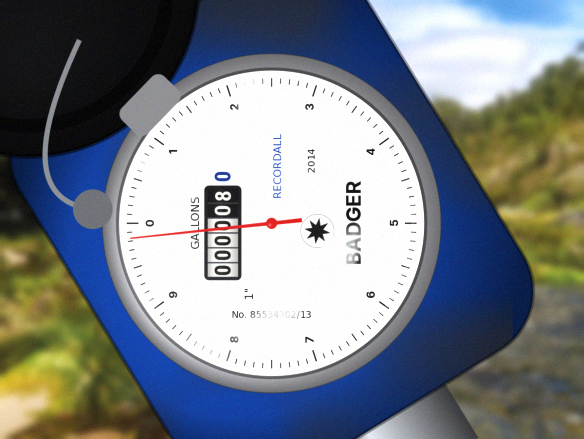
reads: 79.8
